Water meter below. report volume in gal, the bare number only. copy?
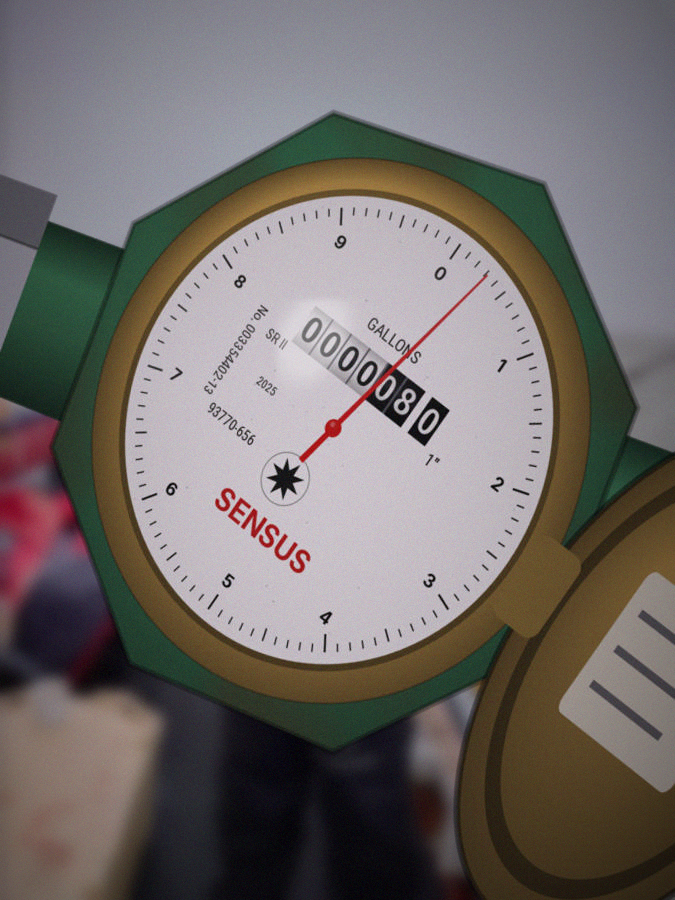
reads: 80.3
